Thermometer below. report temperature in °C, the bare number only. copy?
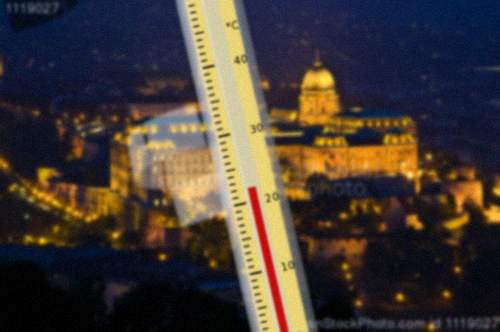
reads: 22
